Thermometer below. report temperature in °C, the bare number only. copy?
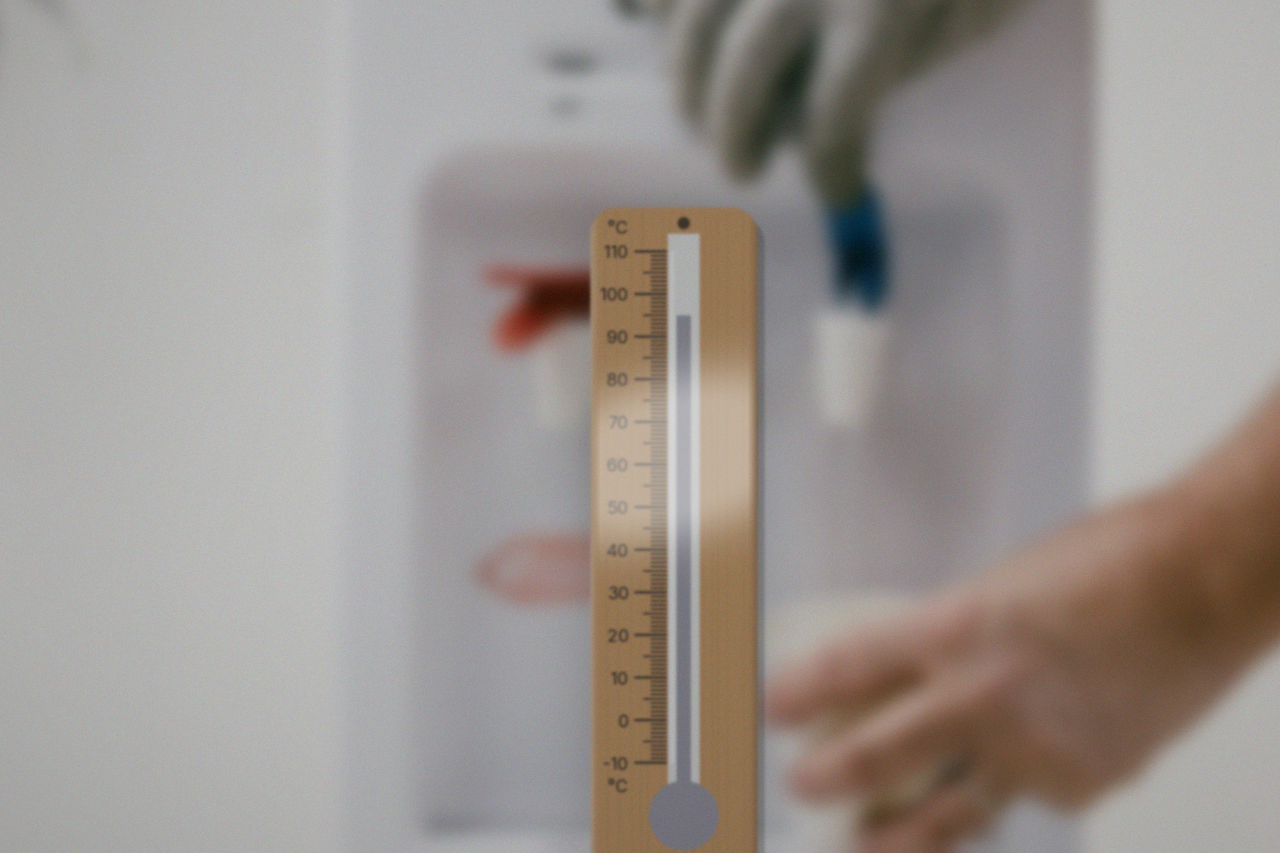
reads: 95
